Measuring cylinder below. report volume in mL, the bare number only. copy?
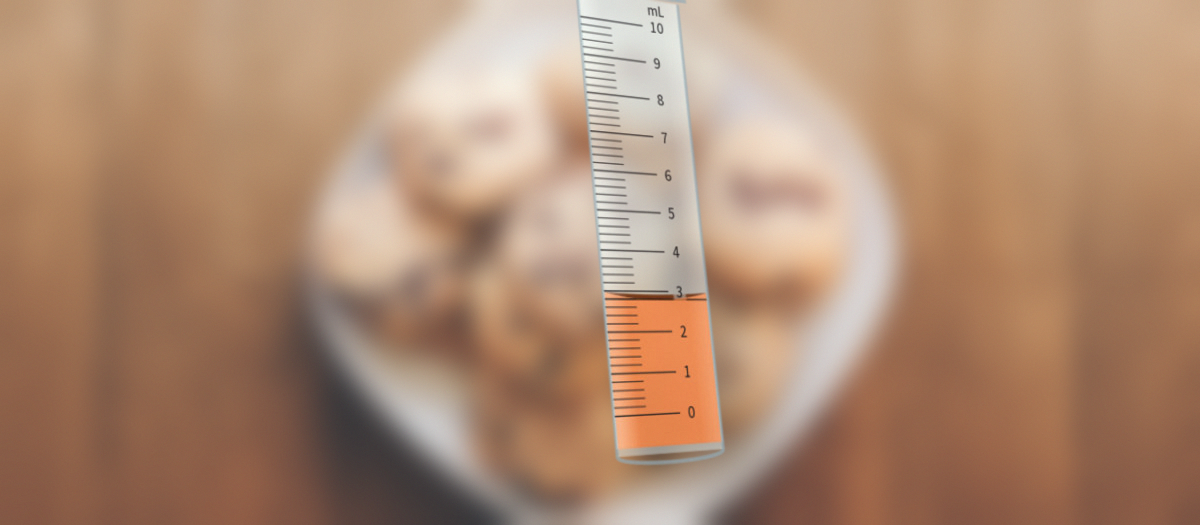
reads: 2.8
